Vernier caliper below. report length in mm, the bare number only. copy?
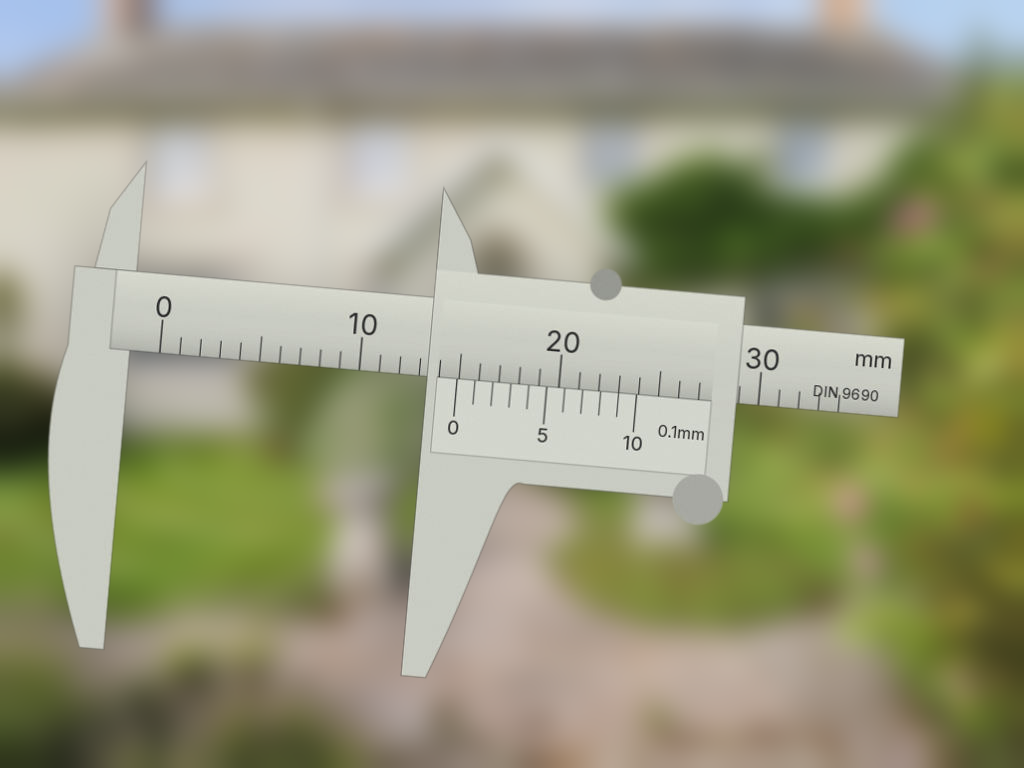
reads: 14.9
